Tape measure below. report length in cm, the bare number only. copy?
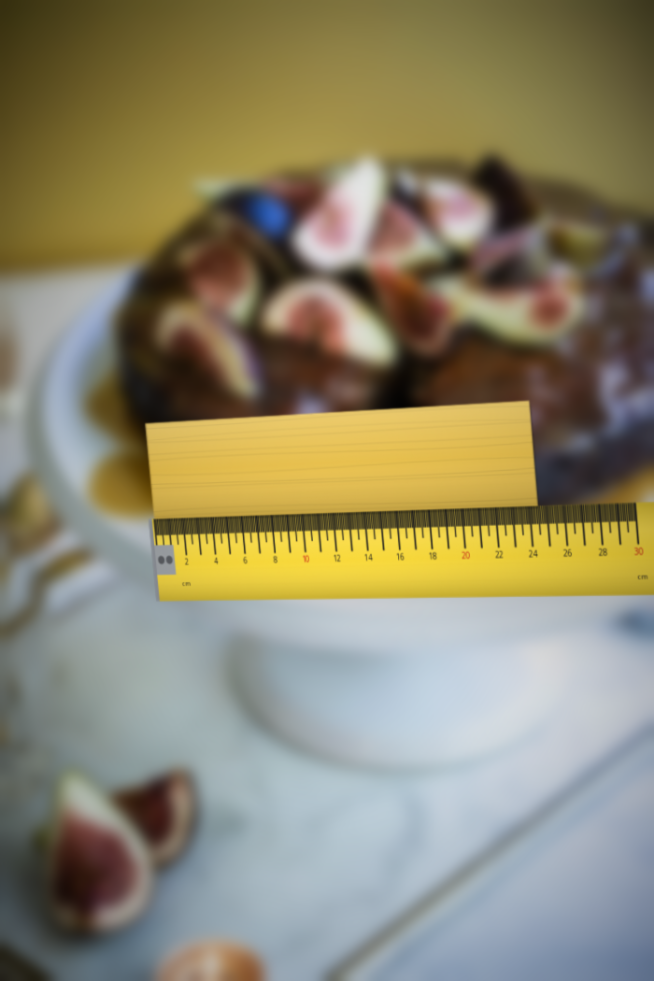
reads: 24.5
